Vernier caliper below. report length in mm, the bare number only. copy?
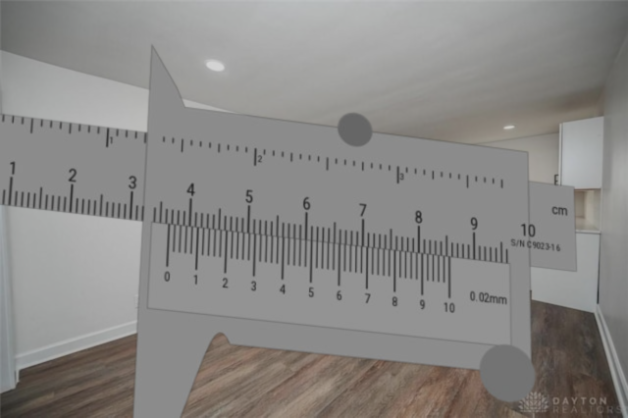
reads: 36.5
